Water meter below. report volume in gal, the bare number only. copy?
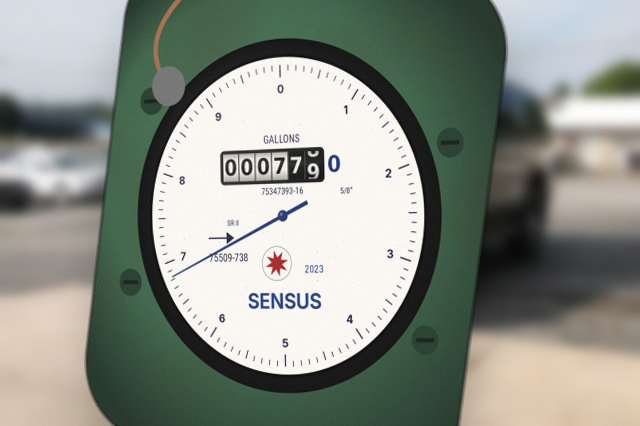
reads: 7786.8
